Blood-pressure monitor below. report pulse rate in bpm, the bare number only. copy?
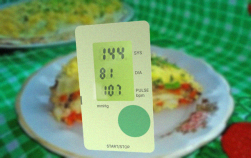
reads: 107
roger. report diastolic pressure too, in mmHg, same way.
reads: 81
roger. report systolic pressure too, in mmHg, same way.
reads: 144
